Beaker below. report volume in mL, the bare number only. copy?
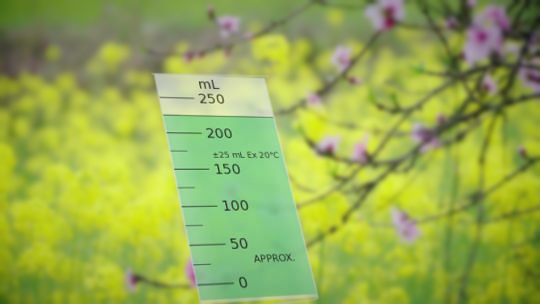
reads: 225
